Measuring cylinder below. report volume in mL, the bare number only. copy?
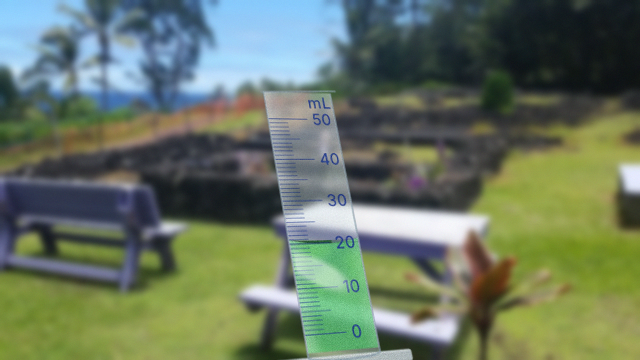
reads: 20
